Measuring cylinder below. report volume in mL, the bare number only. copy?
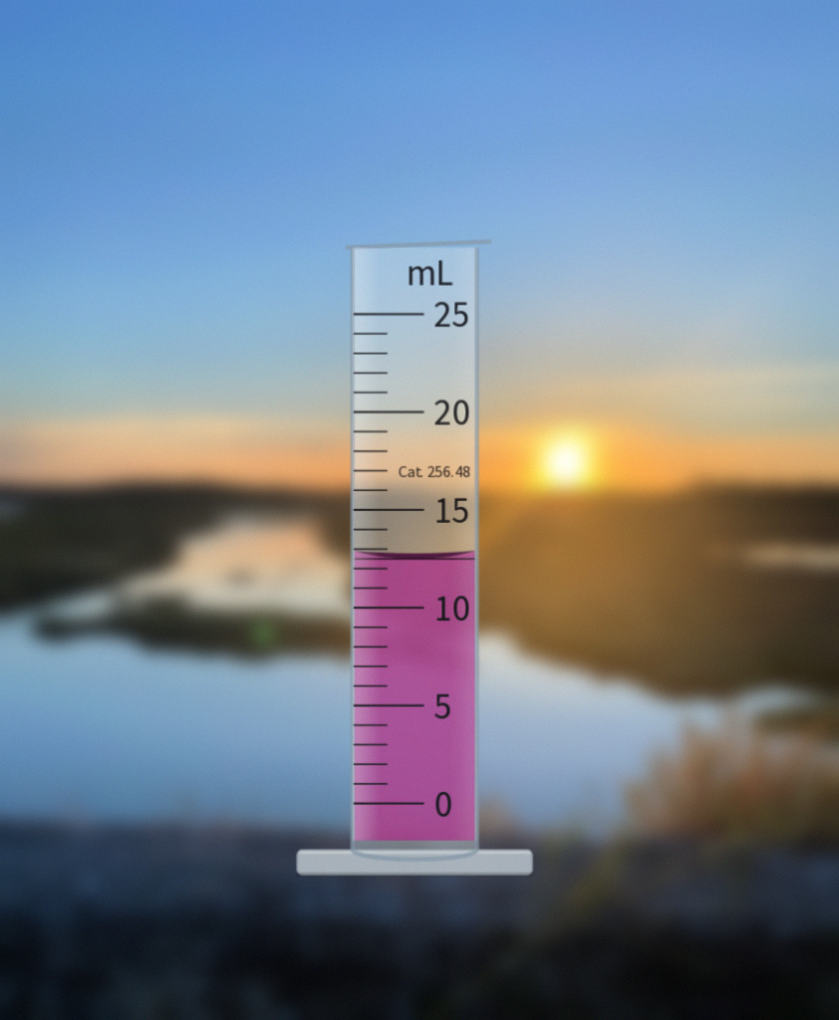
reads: 12.5
